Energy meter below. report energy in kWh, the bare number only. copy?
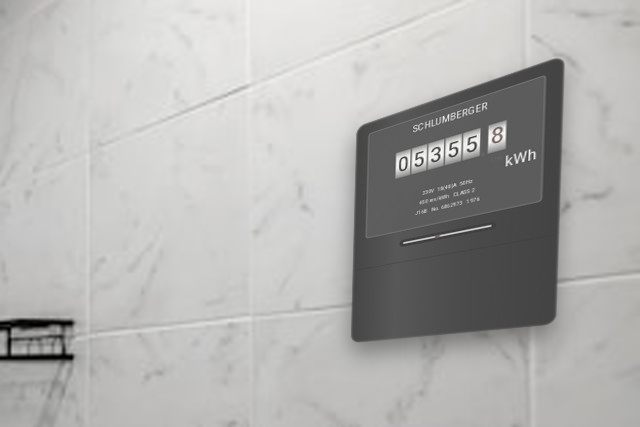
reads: 5355.8
